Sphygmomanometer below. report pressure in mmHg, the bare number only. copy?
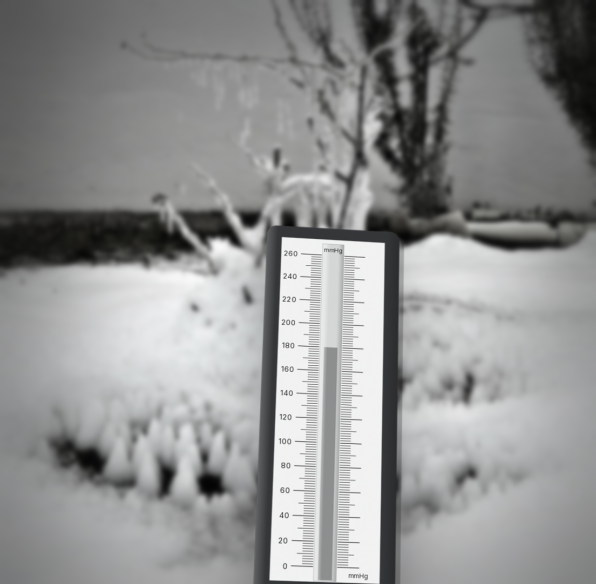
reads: 180
